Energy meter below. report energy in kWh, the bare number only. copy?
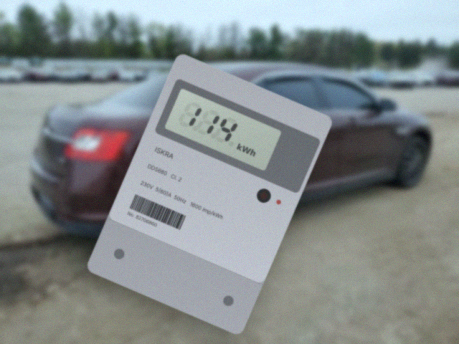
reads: 114
